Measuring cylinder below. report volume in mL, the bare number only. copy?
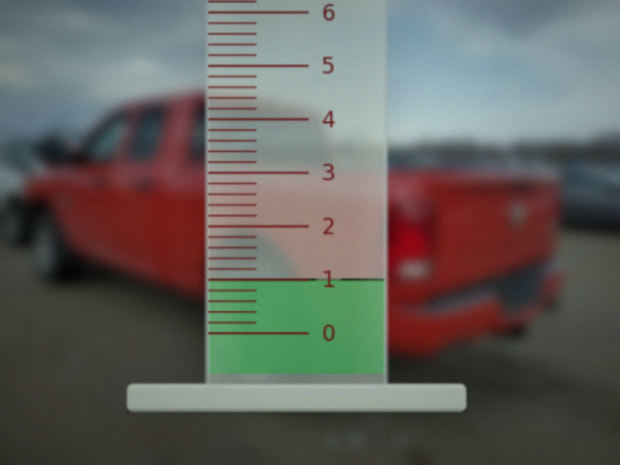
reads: 1
